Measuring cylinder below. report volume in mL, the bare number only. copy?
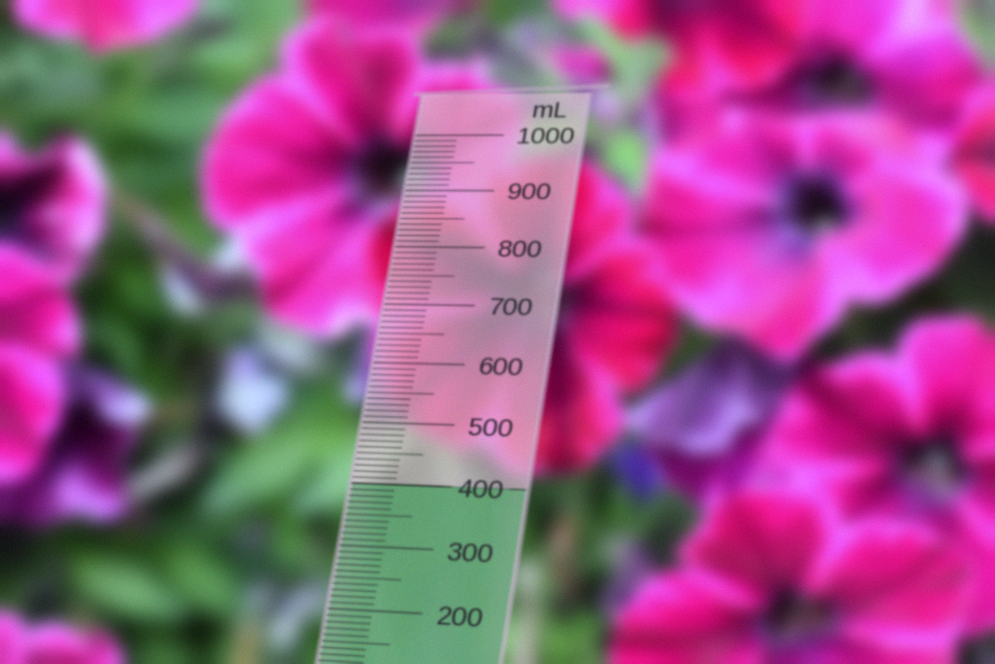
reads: 400
